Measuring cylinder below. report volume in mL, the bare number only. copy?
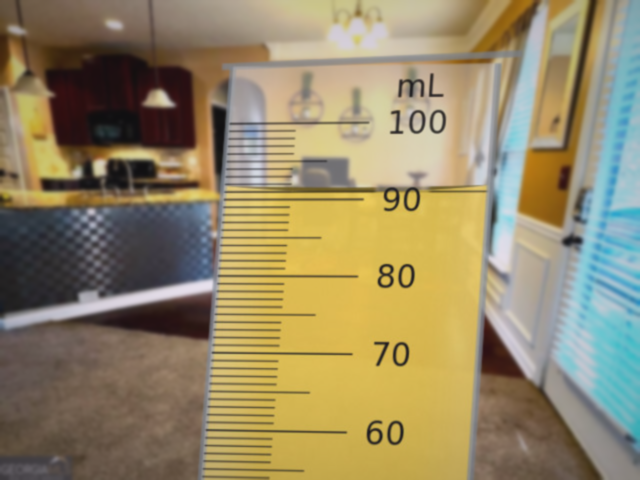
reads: 91
